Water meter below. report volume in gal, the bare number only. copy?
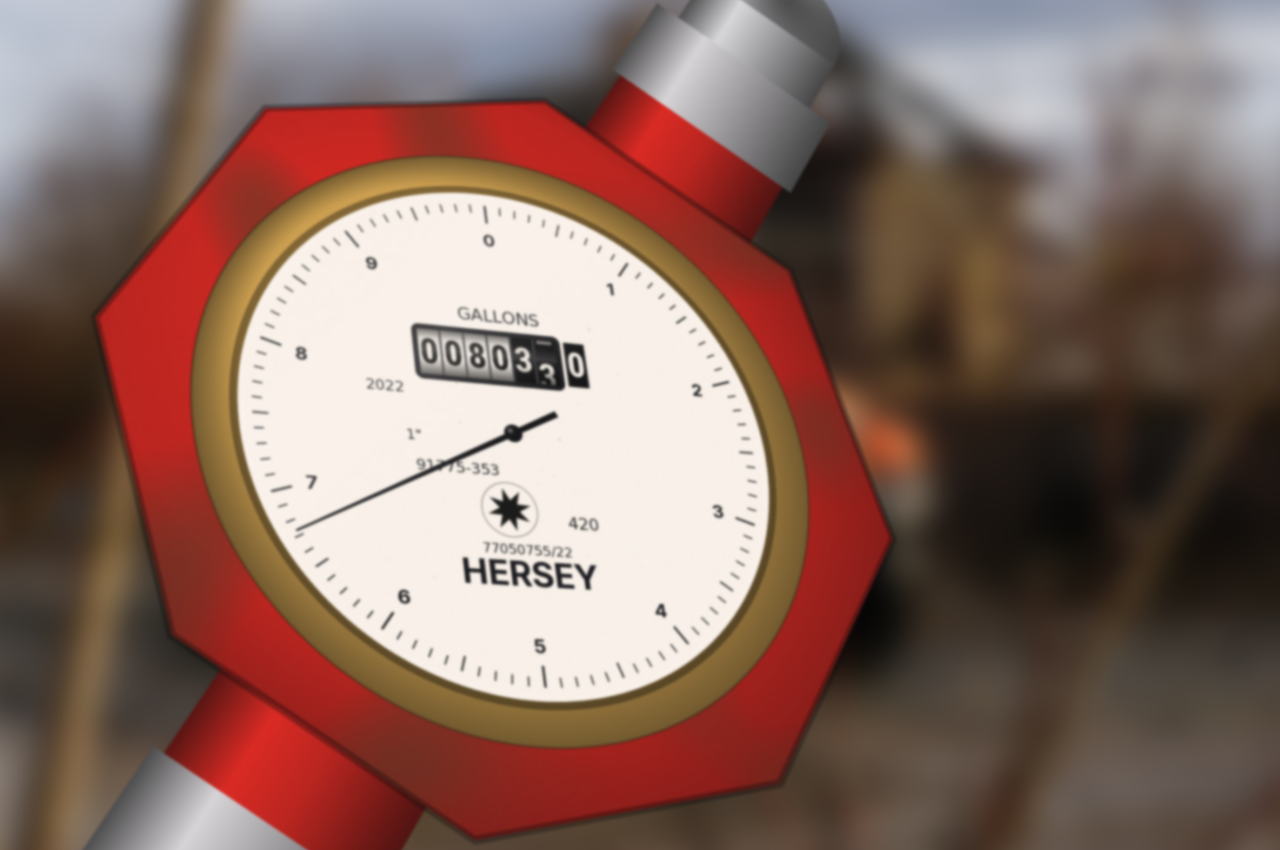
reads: 80326.7
